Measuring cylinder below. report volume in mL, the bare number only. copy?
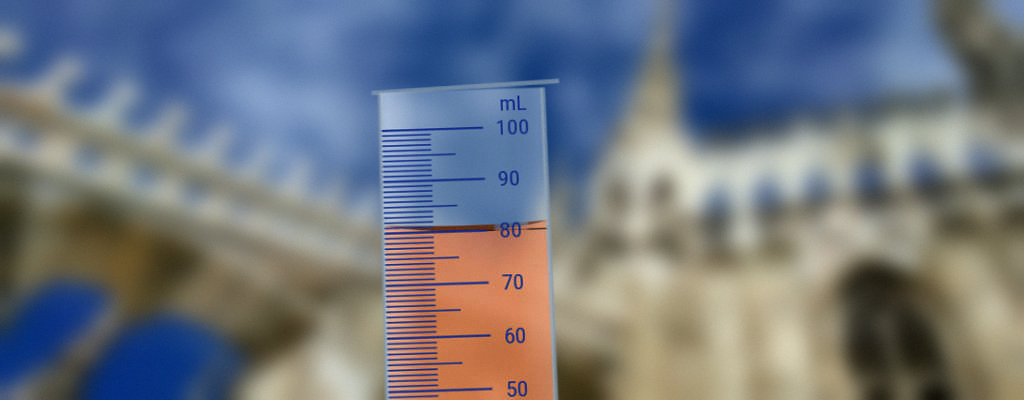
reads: 80
